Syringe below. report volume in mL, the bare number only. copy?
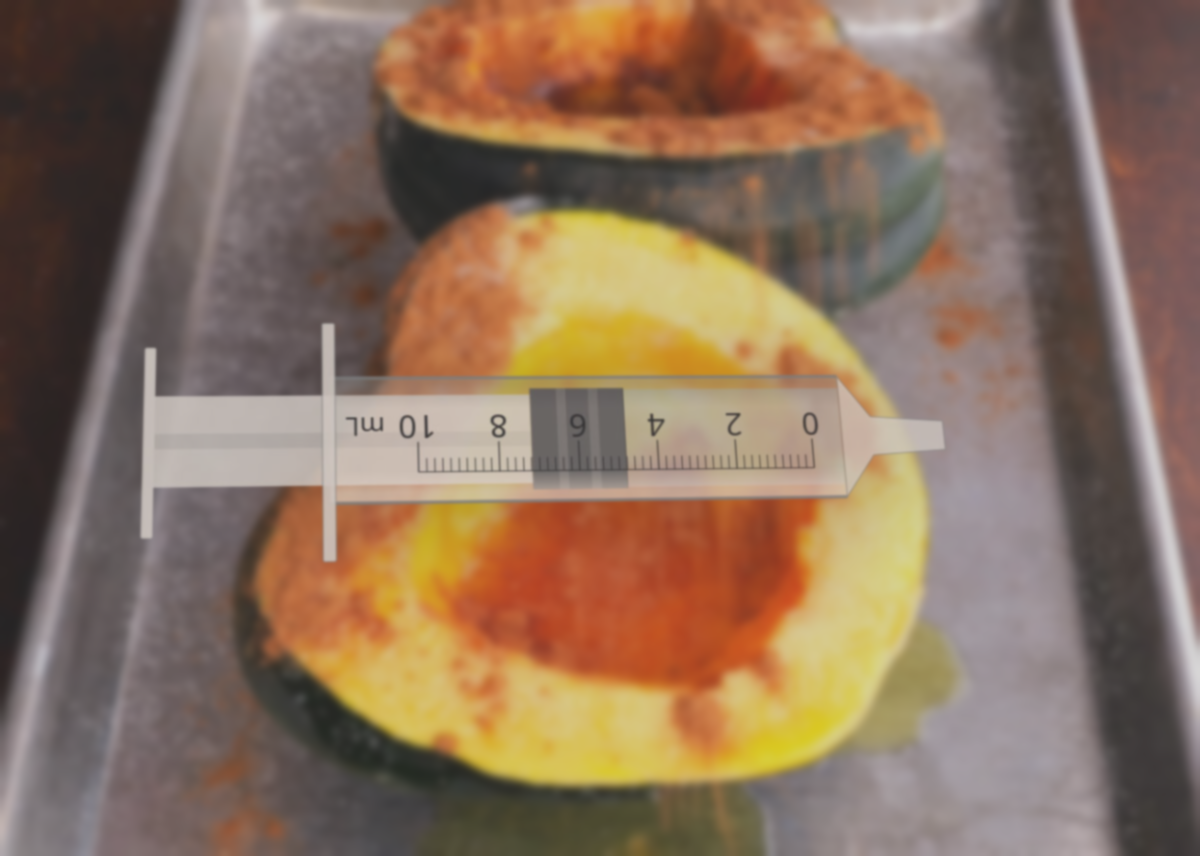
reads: 4.8
